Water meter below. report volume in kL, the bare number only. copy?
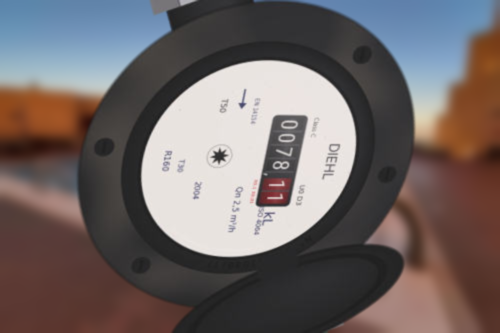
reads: 78.11
